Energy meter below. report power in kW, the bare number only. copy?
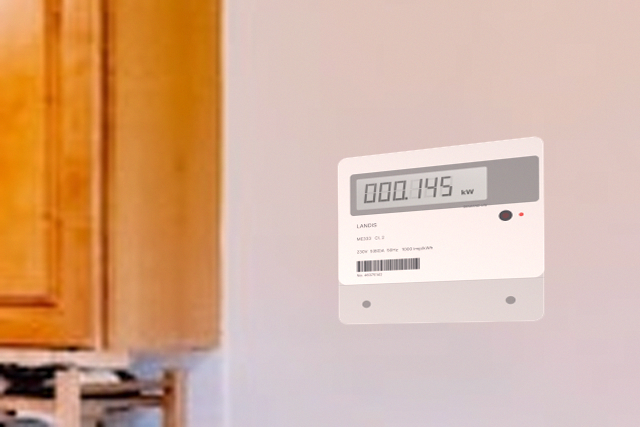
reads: 0.145
